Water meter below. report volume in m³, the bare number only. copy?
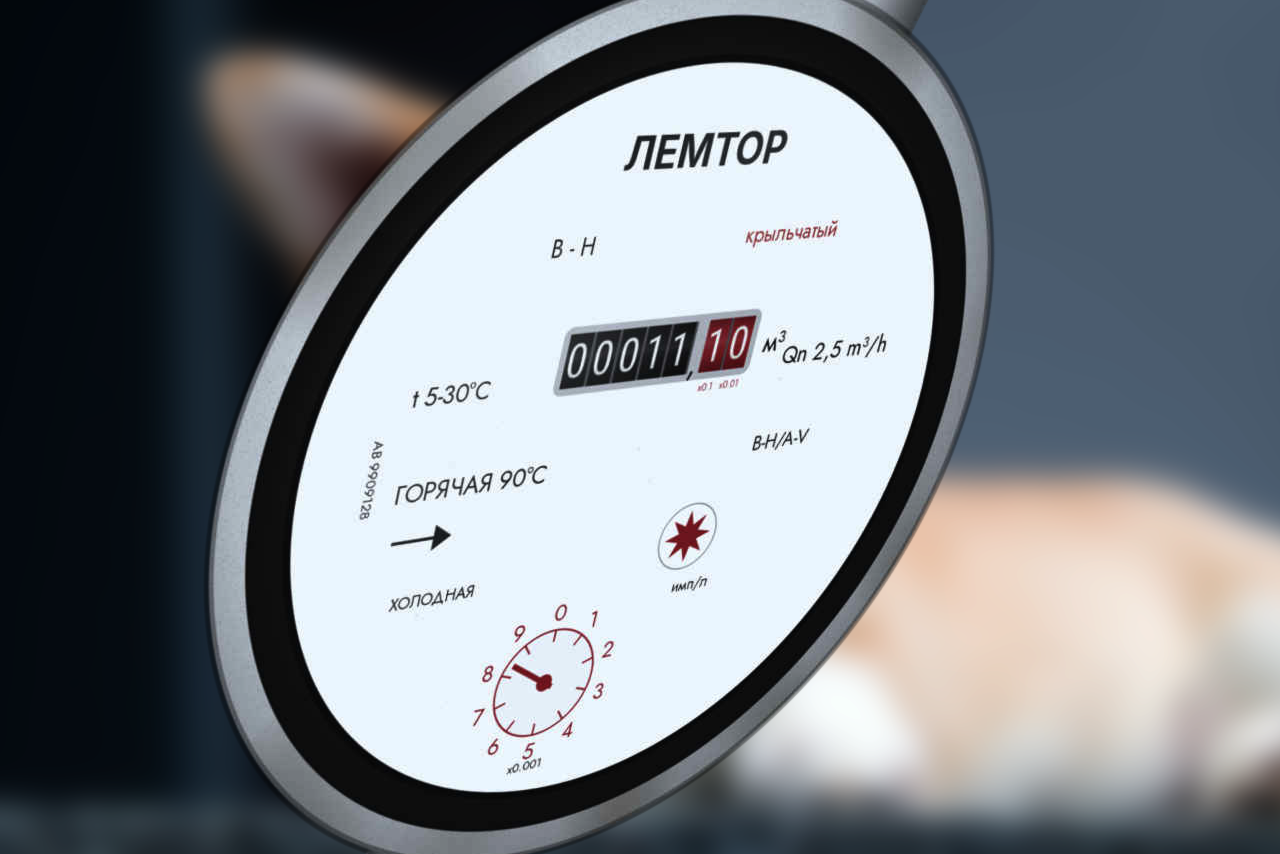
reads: 11.108
